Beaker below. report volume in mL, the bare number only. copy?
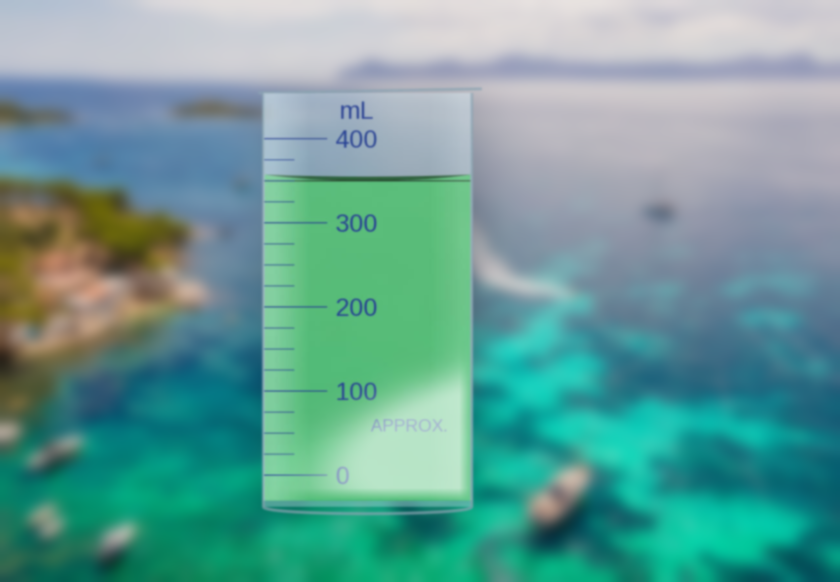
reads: 350
